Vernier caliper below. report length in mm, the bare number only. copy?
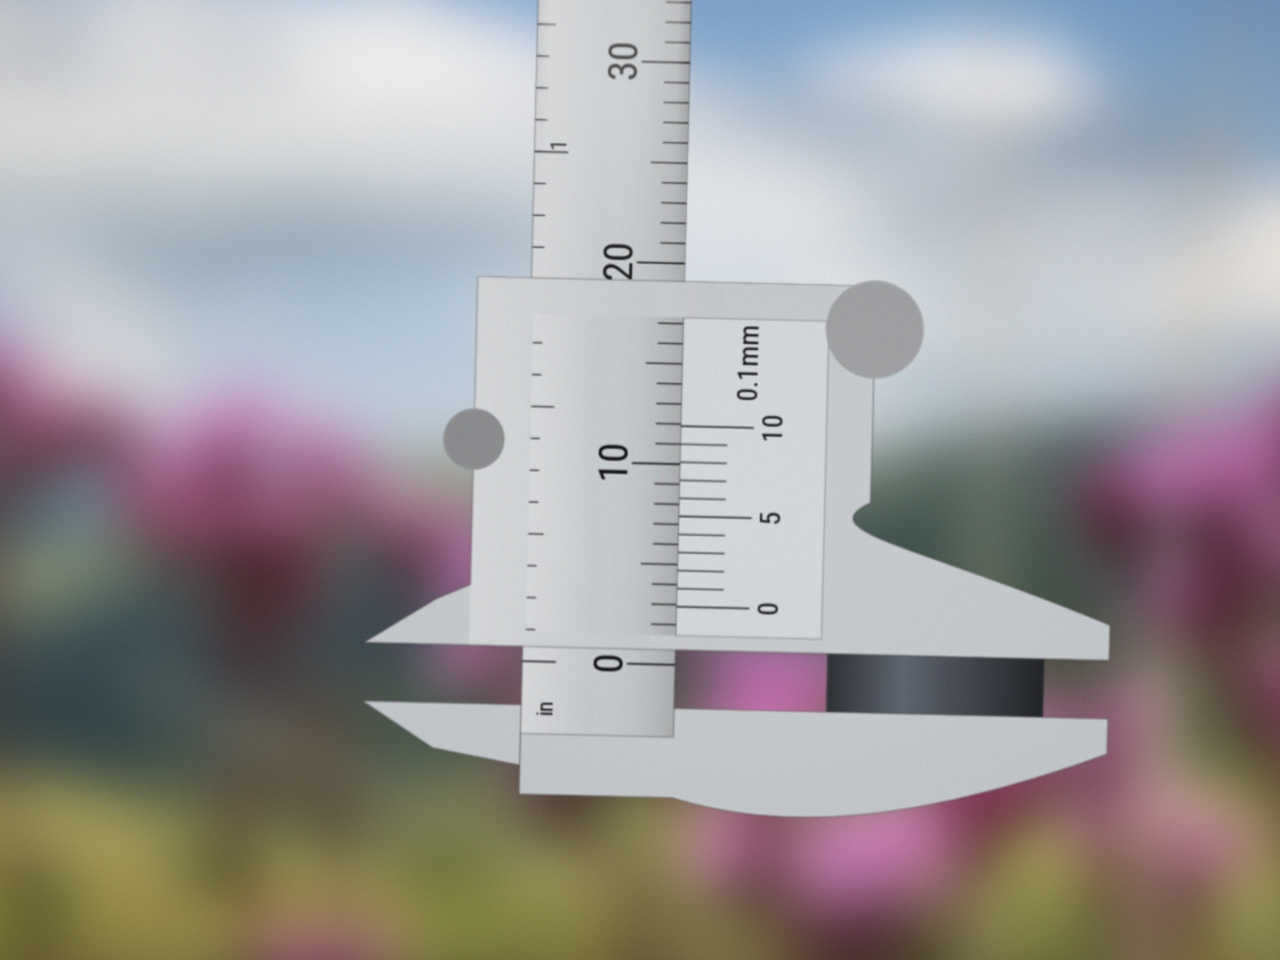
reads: 2.9
